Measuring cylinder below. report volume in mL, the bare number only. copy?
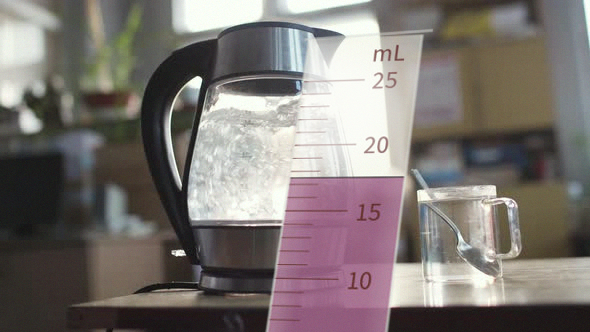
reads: 17.5
